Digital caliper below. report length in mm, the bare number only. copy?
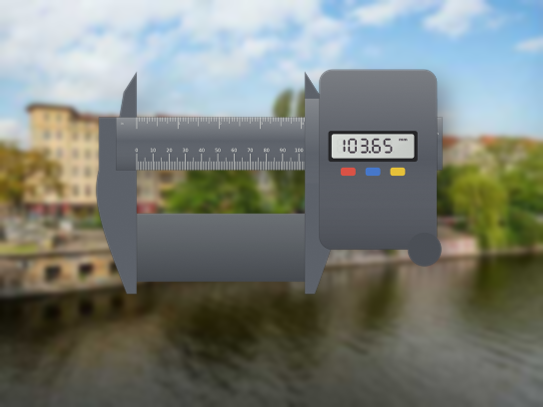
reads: 103.65
